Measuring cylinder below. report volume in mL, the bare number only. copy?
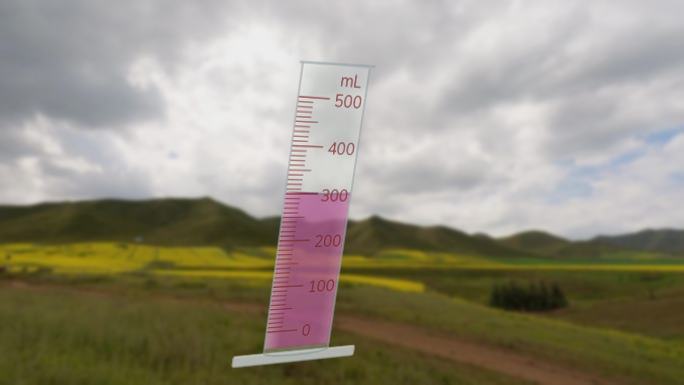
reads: 300
